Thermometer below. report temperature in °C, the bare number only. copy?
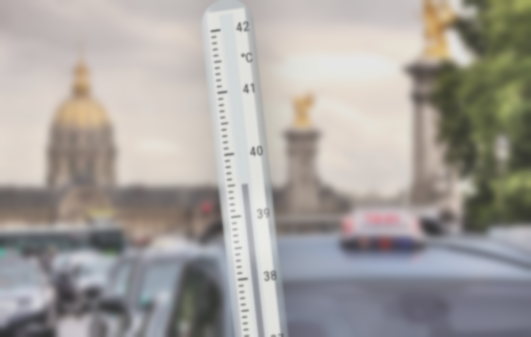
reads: 39.5
